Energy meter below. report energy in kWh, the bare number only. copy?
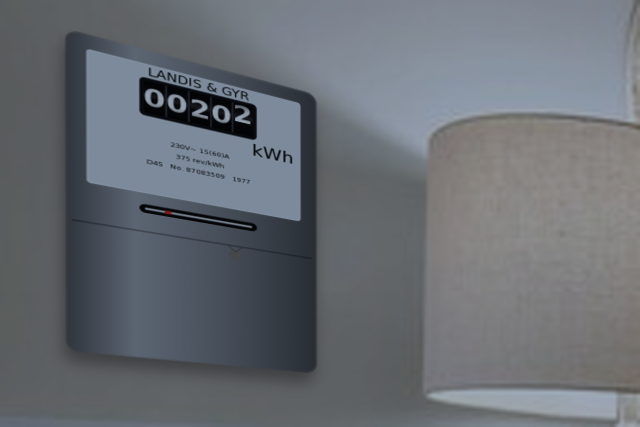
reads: 202
